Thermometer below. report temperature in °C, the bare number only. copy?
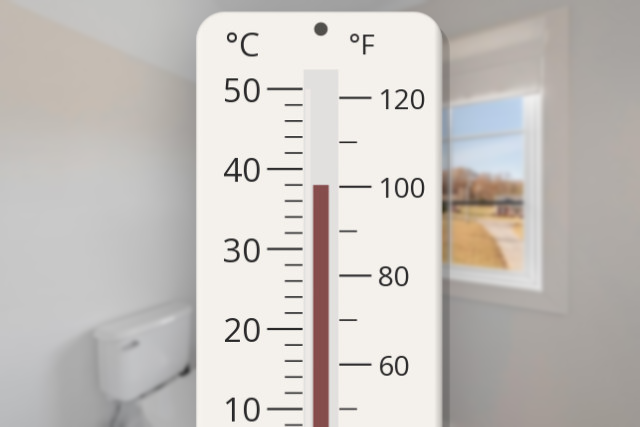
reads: 38
